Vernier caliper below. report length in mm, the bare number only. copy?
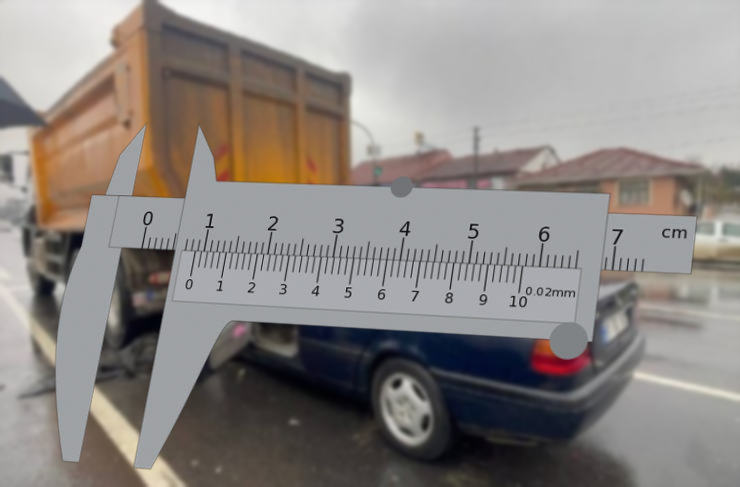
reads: 8.6
